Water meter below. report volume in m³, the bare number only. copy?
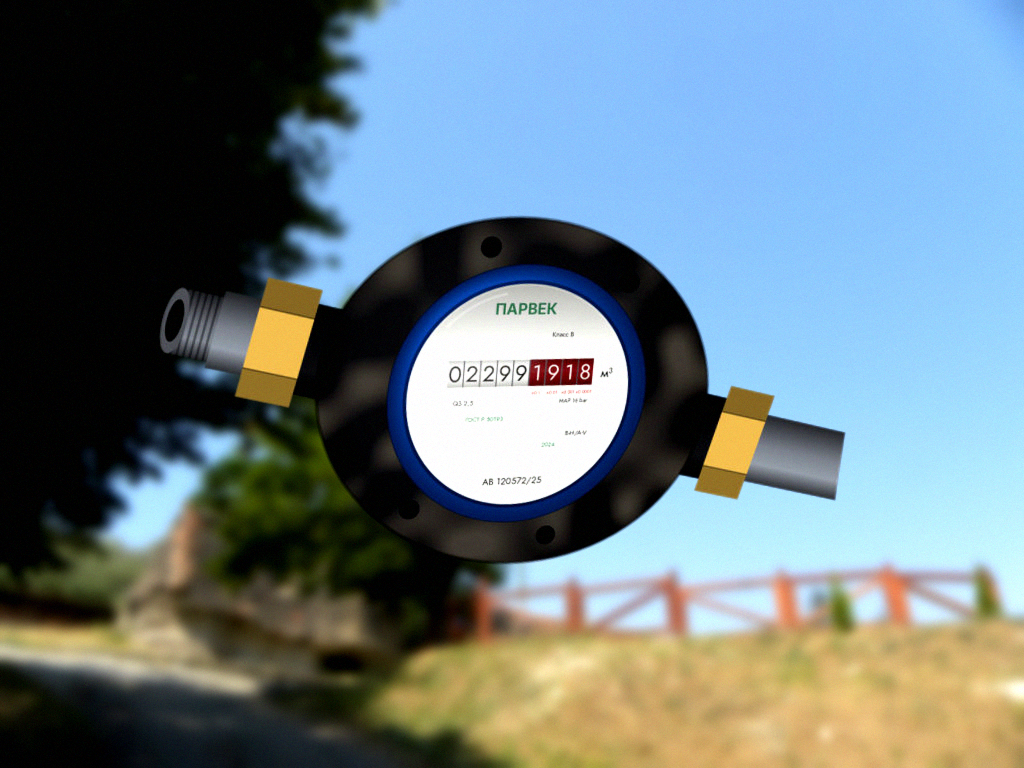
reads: 2299.1918
